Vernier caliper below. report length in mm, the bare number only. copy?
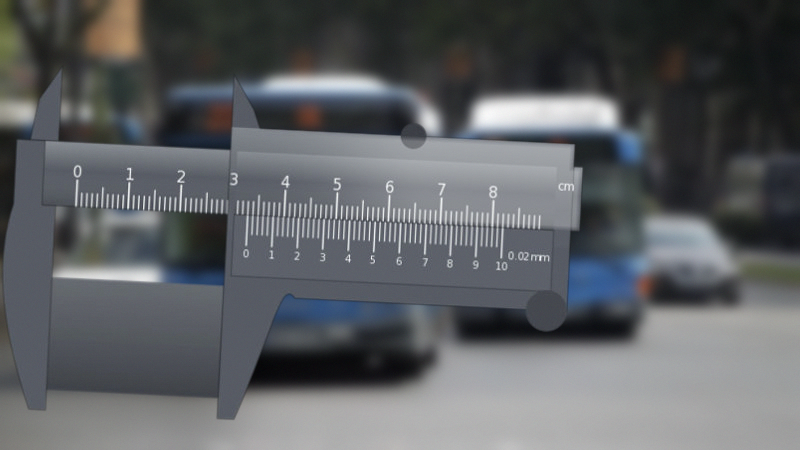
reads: 33.0
